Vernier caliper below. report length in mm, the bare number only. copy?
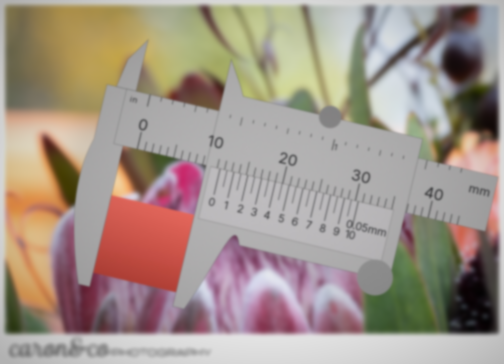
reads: 11.4
